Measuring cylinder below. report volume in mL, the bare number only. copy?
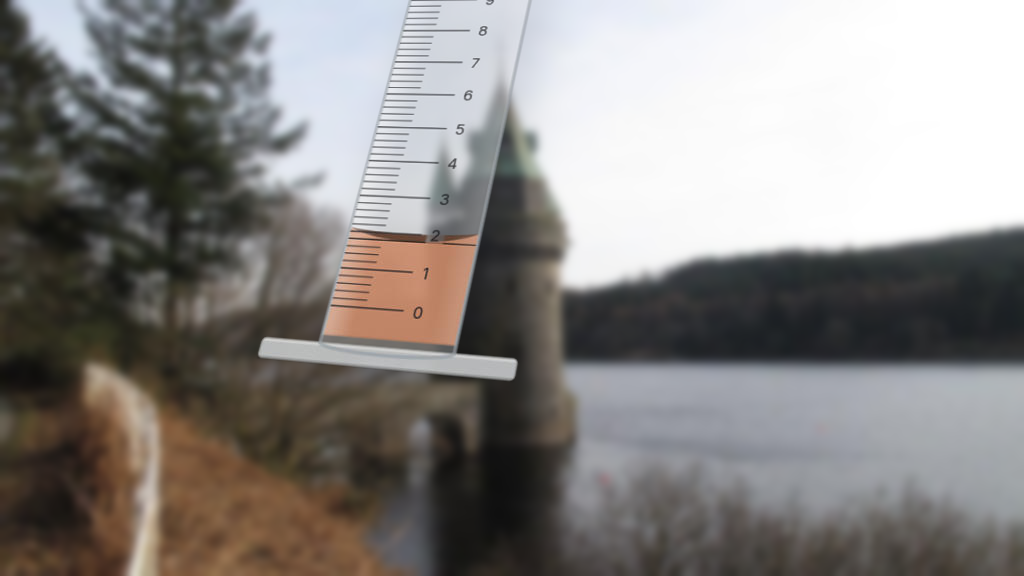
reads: 1.8
